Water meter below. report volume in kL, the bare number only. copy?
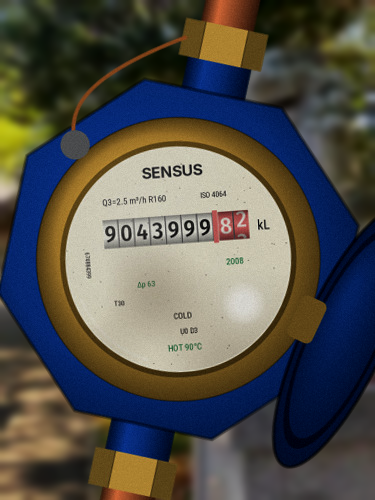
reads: 9043999.82
